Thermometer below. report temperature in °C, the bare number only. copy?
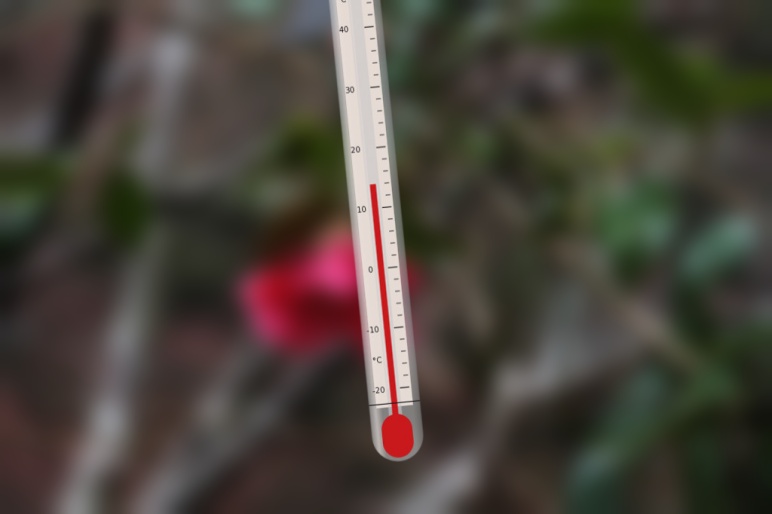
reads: 14
